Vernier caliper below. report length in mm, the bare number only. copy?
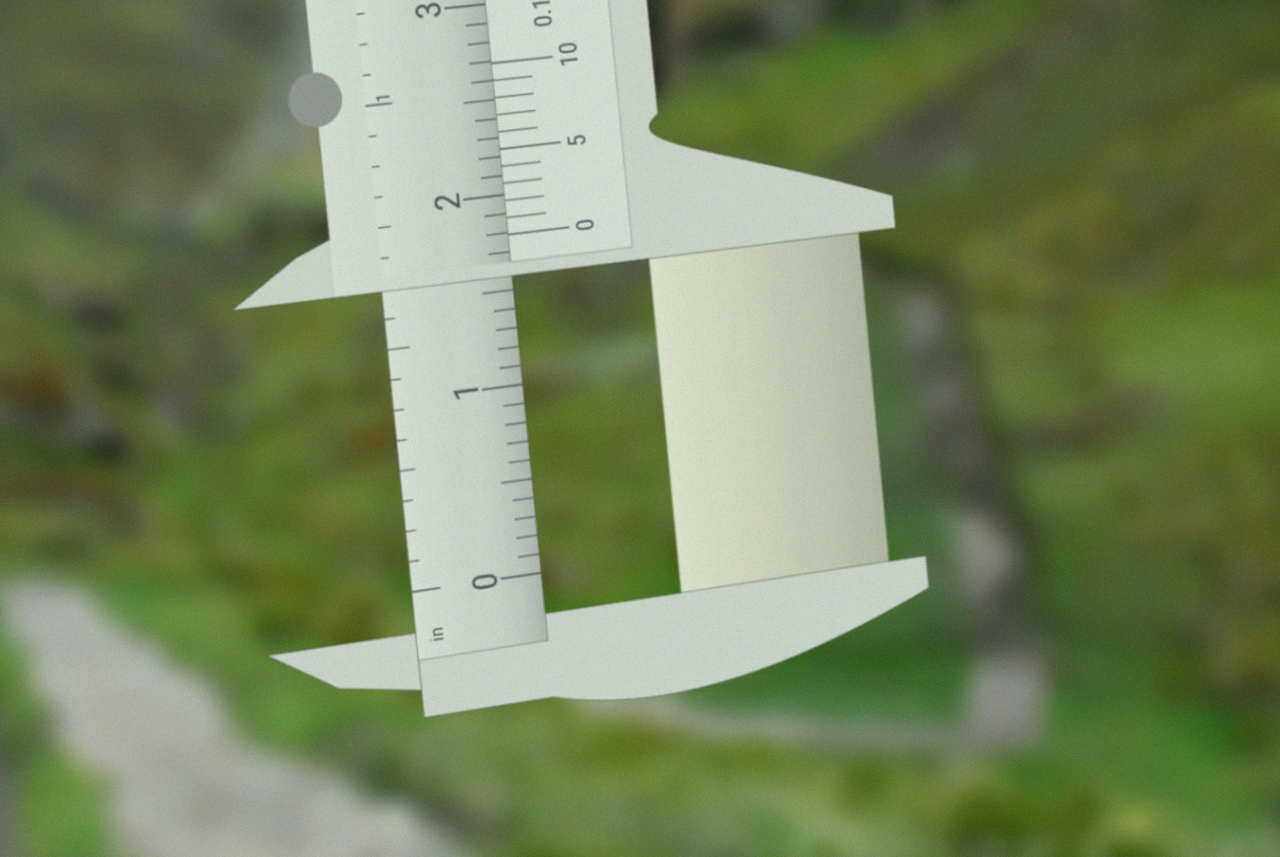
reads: 17.9
